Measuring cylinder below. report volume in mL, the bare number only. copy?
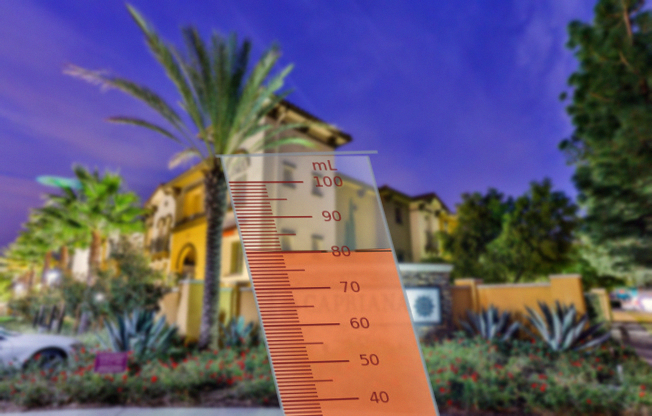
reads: 80
